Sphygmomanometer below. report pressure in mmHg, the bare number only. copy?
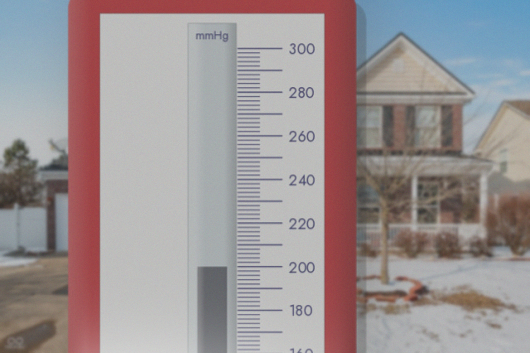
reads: 200
